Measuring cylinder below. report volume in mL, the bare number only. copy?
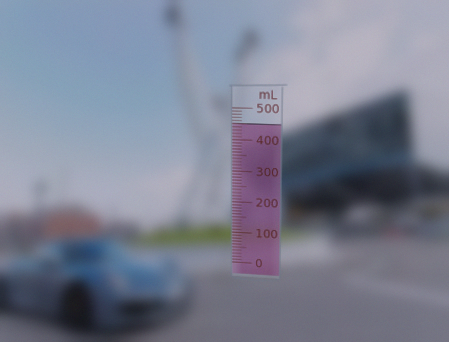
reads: 450
